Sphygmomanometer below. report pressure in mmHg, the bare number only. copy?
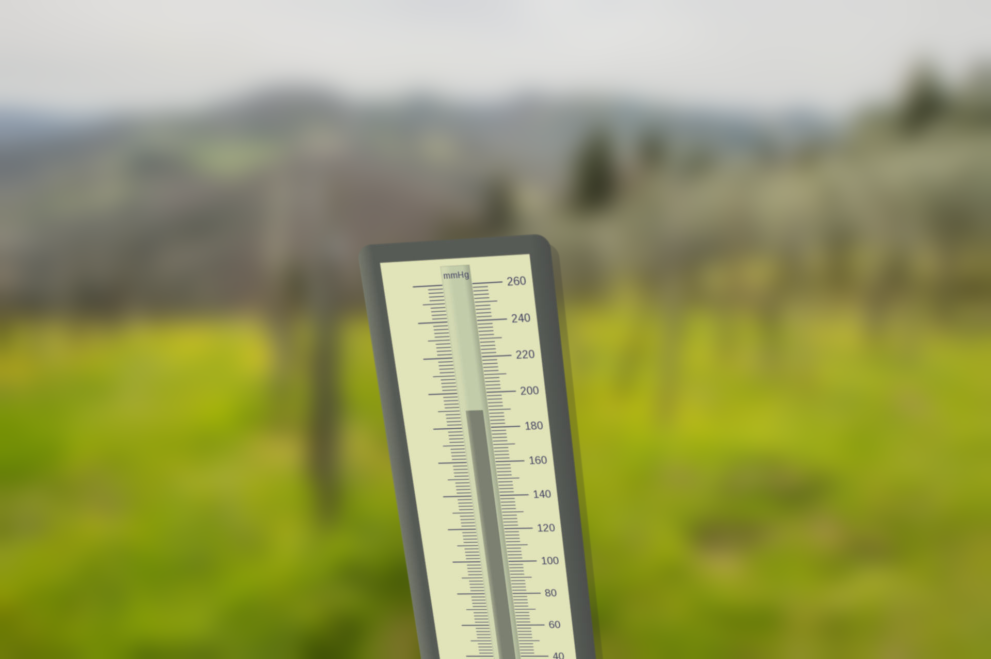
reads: 190
